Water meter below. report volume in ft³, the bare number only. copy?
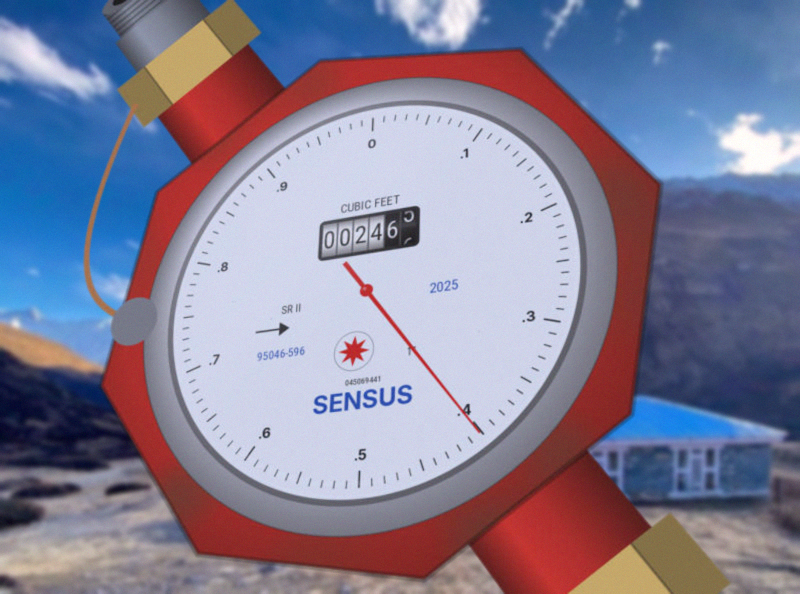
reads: 2465.40
